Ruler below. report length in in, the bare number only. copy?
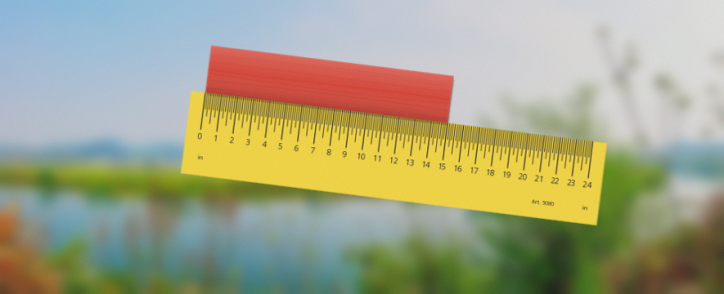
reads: 15
